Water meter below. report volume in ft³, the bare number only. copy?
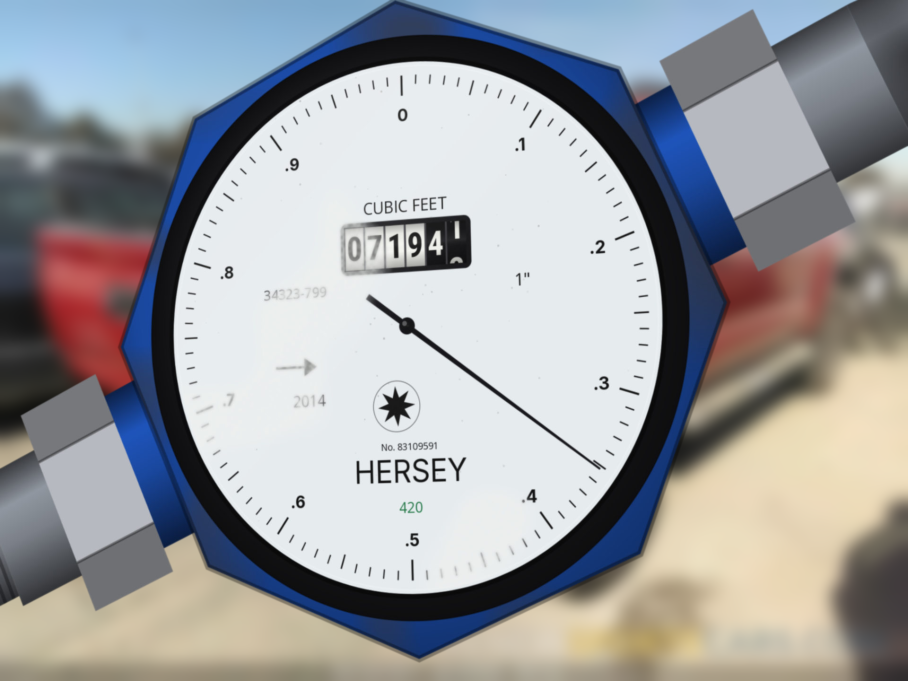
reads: 71941.35
